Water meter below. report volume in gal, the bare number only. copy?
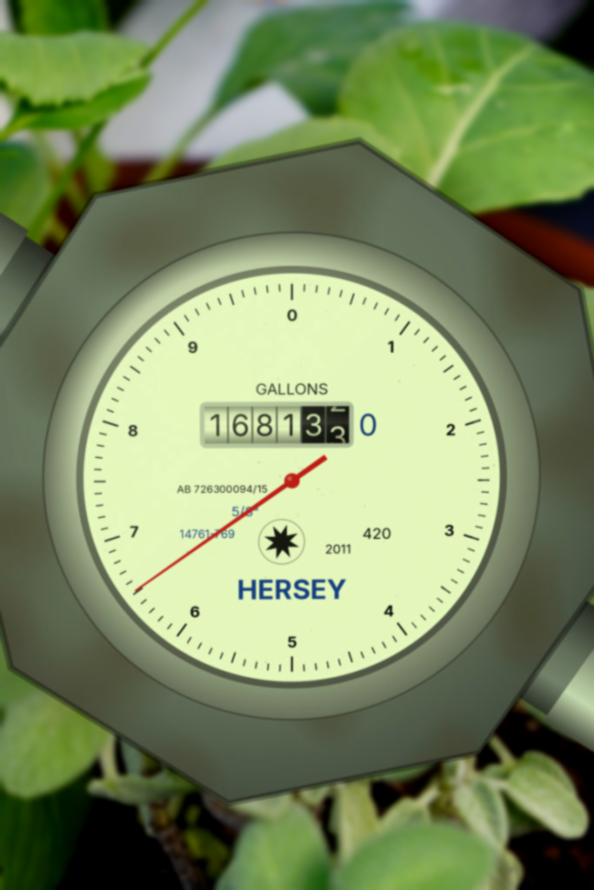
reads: 1681326.5
